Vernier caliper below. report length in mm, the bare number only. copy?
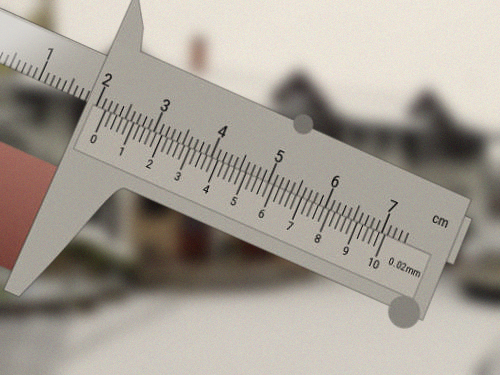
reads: 21.6
